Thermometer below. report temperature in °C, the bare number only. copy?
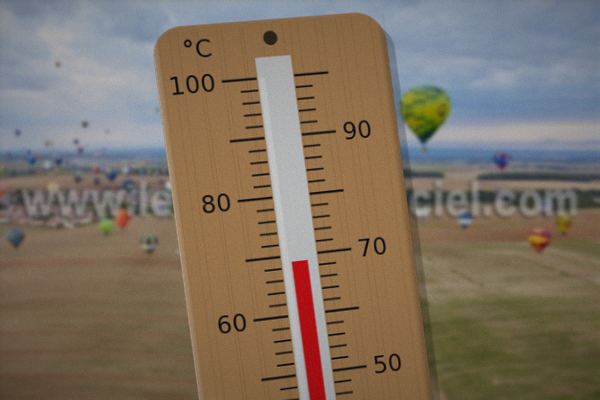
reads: 69
